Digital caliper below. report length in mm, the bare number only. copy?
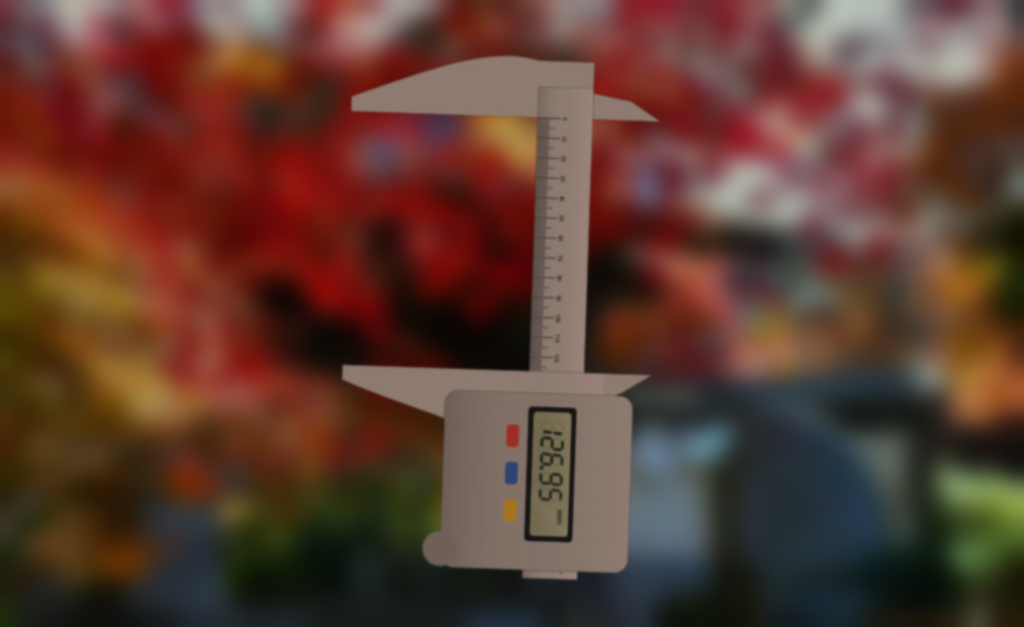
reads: 126.95
